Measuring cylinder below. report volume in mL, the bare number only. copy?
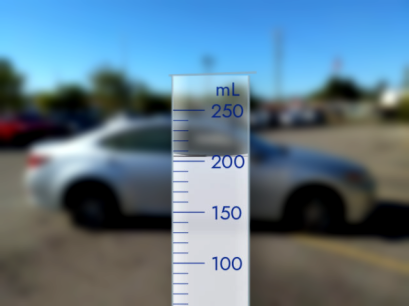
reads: 205
